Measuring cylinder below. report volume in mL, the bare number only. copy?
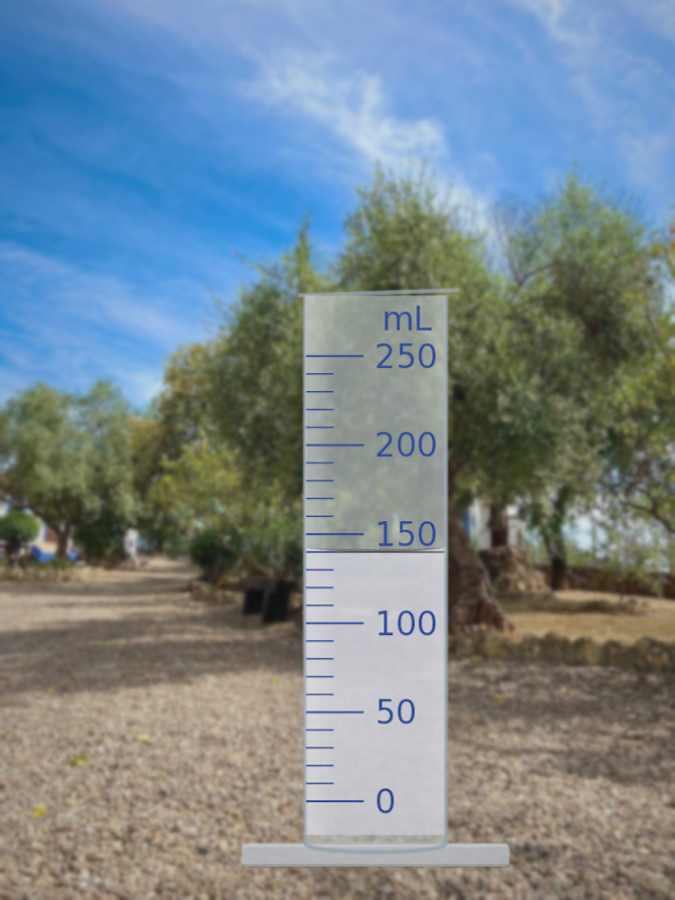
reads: 140
